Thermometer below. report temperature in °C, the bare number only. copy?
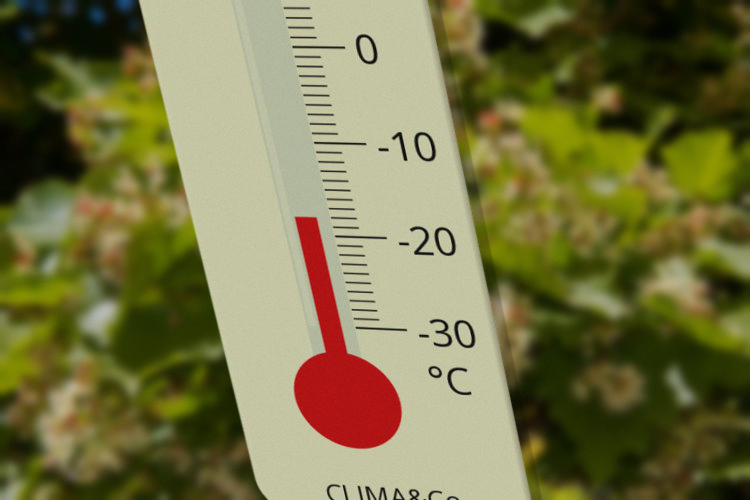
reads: -18
